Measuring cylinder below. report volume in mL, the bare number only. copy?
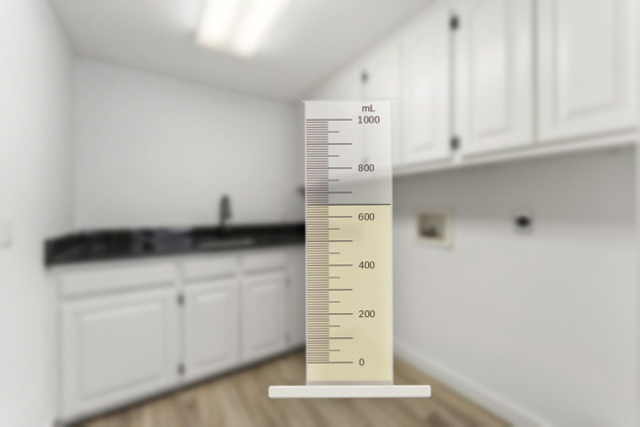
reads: 650
